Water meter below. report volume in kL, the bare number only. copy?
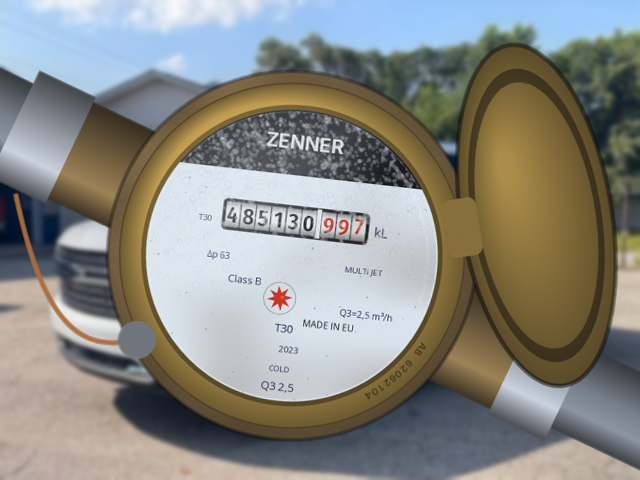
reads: 485130.997
